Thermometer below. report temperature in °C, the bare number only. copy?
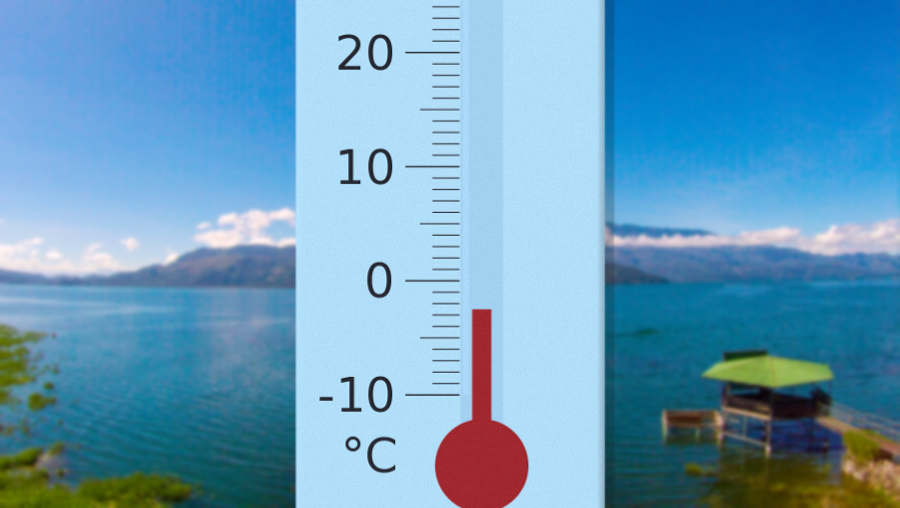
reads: -2.5
